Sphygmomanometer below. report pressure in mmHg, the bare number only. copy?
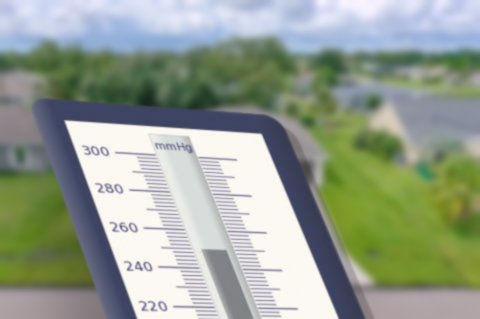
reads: 250
